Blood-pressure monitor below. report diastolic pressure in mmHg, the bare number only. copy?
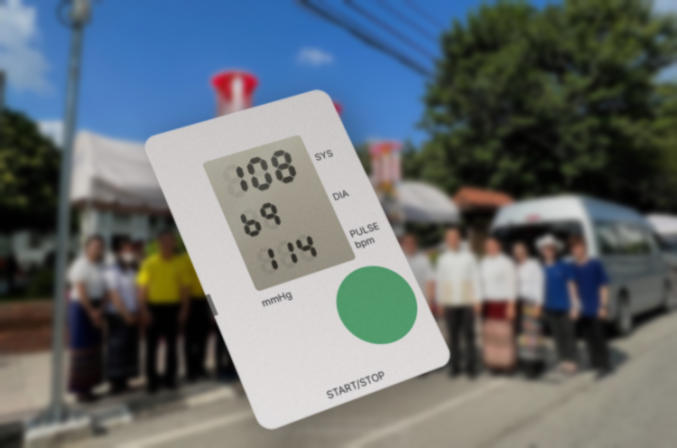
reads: 69
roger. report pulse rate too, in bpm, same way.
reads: 114
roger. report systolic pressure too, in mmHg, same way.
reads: 108
